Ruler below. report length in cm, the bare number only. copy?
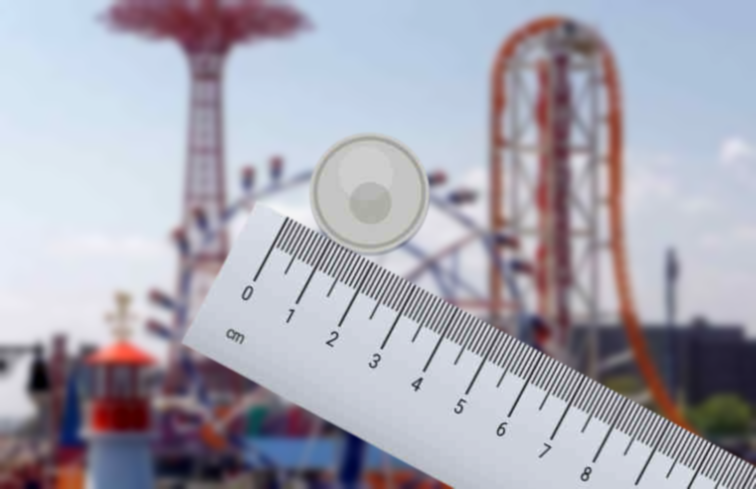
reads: 2.5
